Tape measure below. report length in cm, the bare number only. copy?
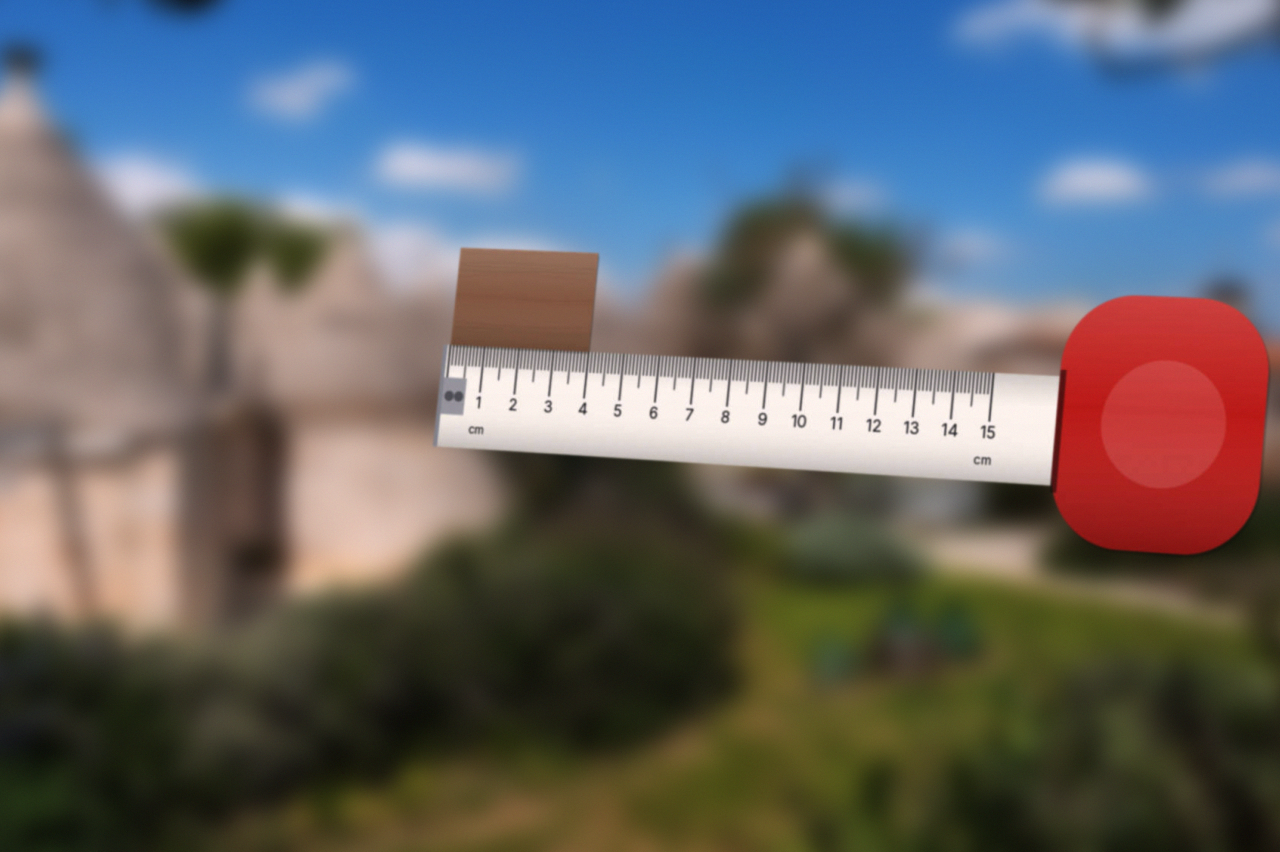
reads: 4
